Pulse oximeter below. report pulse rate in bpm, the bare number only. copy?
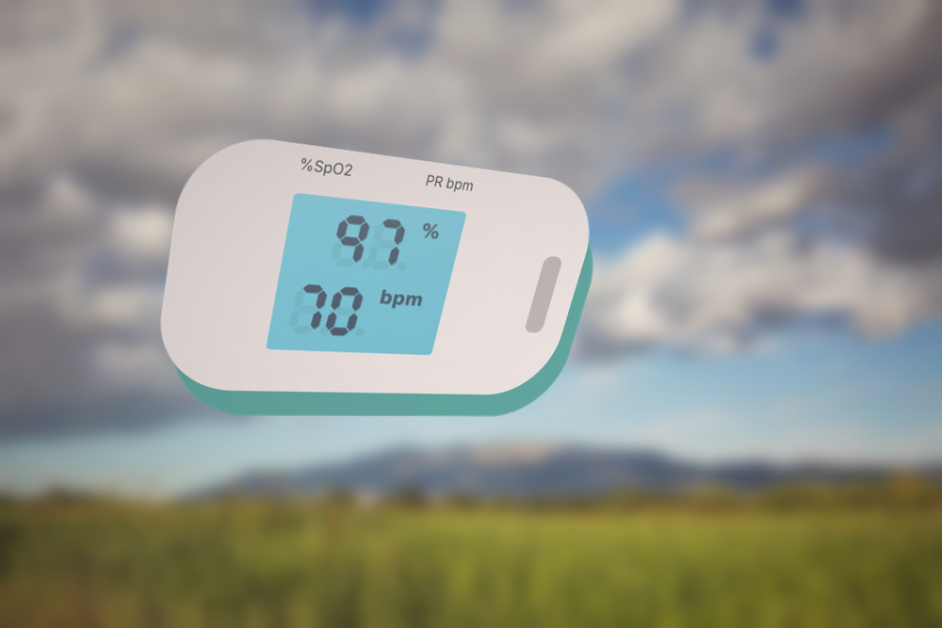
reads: 70
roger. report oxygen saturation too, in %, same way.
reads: 97
